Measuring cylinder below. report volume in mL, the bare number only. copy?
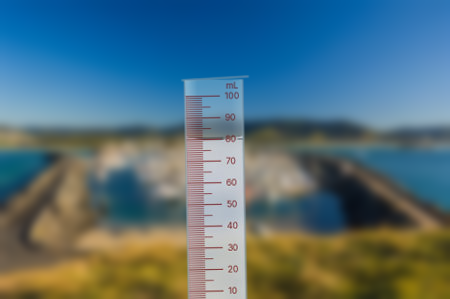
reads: 80
